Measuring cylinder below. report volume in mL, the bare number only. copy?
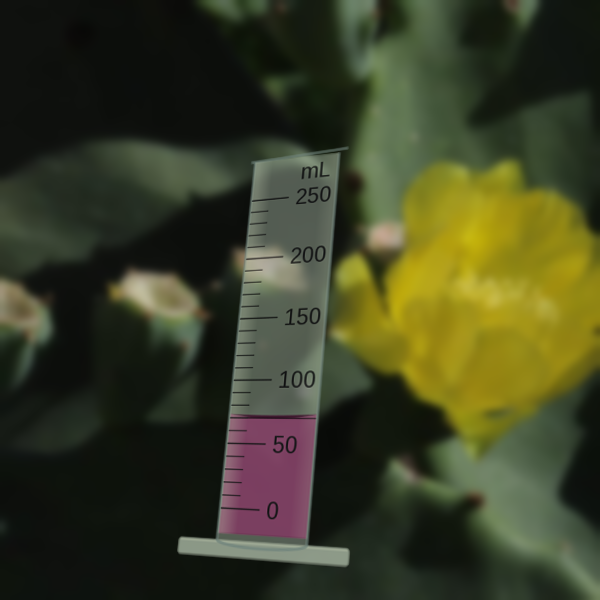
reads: 70
